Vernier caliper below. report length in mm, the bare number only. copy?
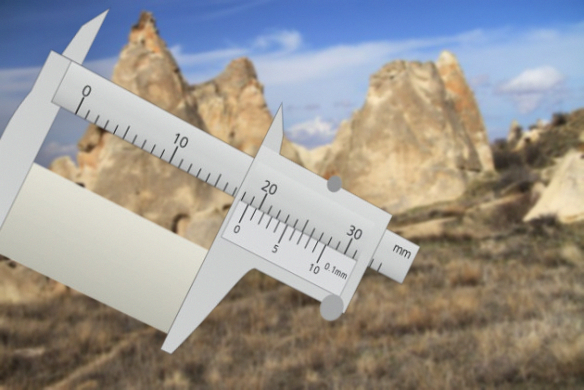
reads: 18.8
